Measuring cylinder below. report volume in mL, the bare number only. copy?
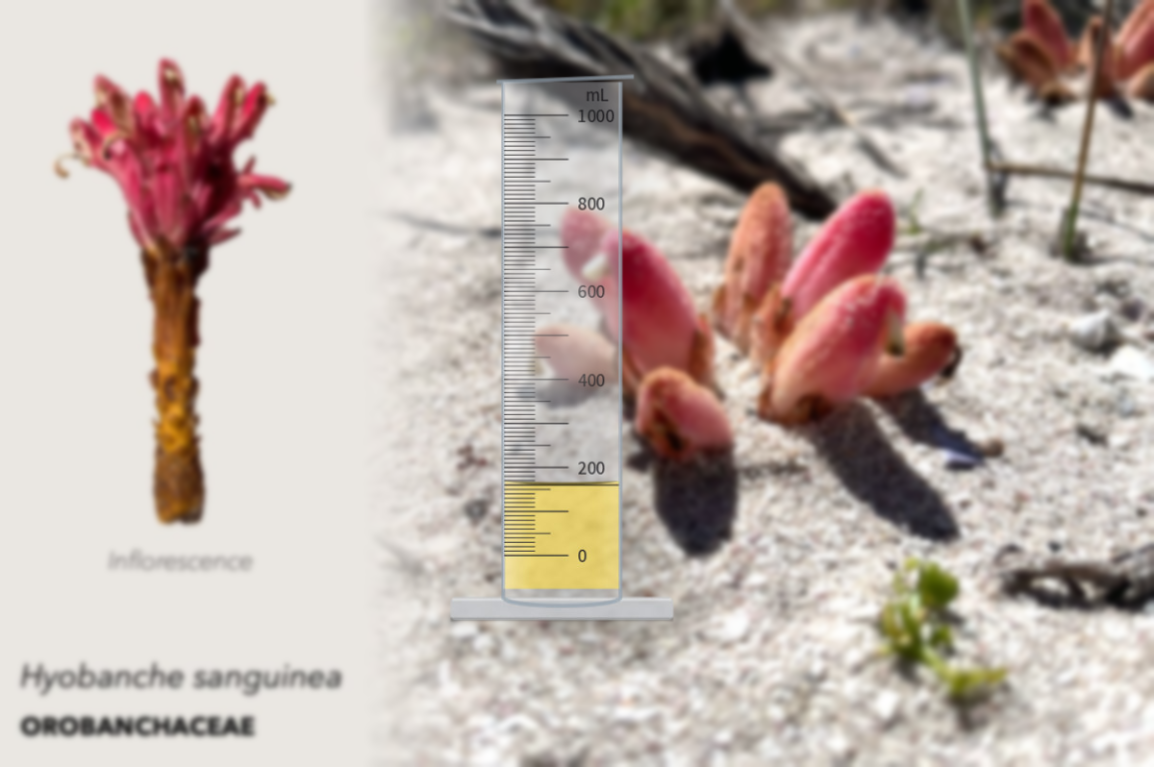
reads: 160
